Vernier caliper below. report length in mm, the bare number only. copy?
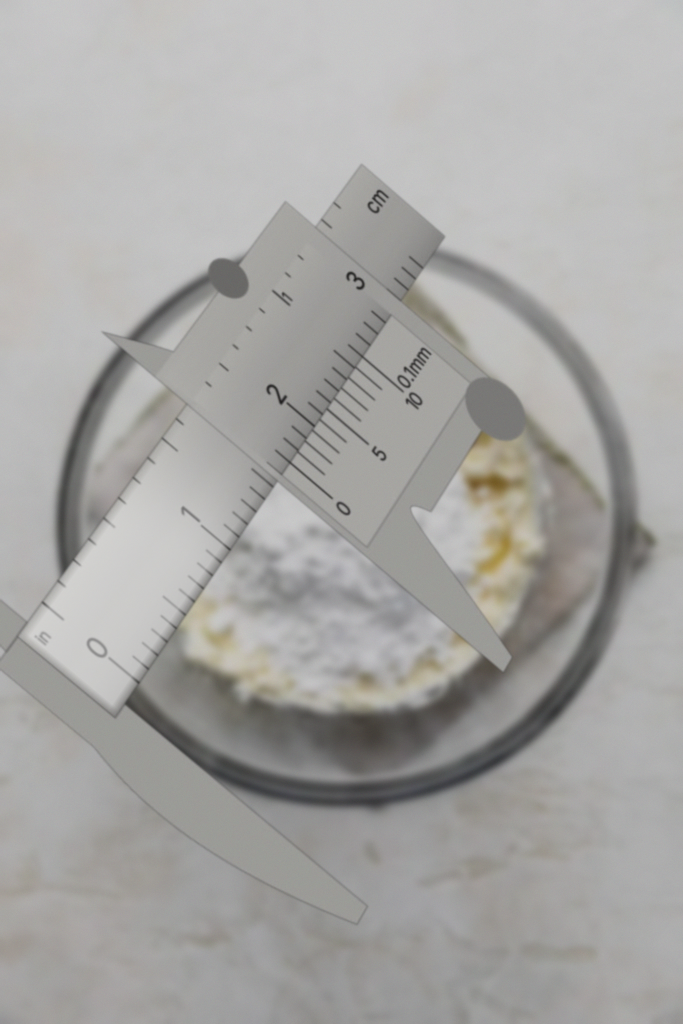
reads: 17.0
